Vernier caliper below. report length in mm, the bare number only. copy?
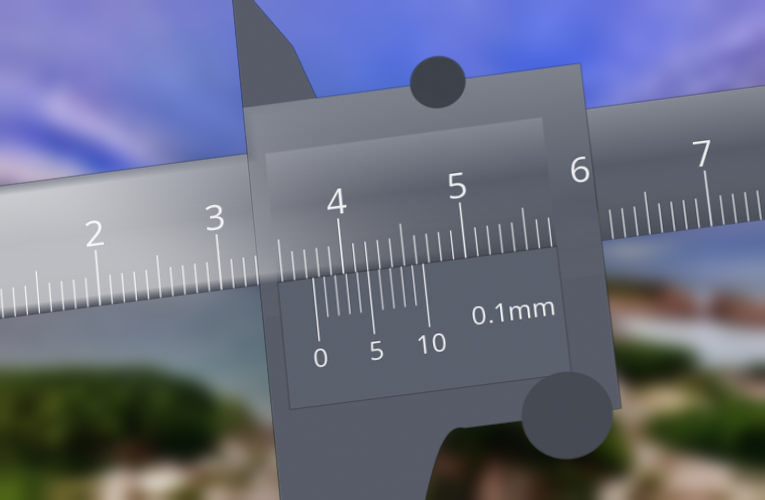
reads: 37.5
